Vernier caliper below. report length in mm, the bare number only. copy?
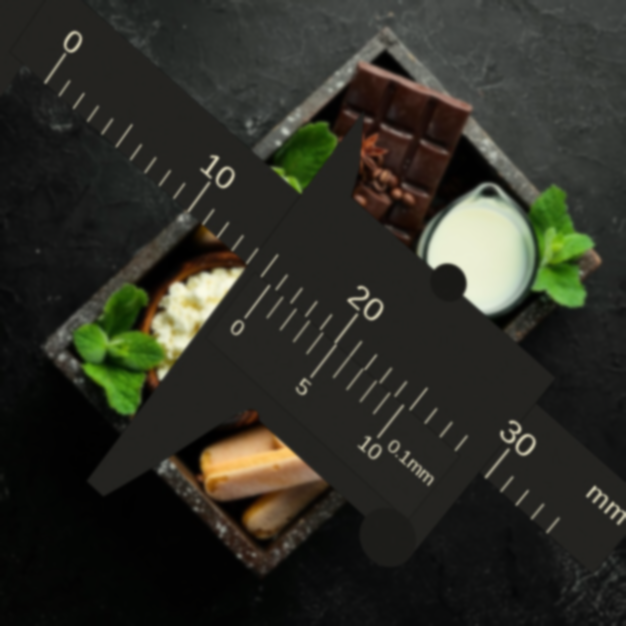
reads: 15.6
